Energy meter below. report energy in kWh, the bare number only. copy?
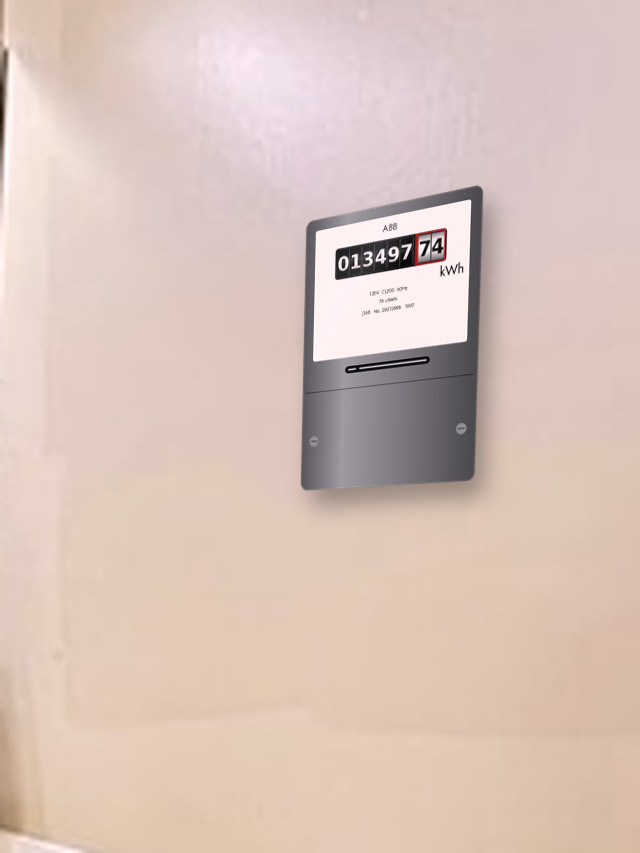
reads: 13497.74
